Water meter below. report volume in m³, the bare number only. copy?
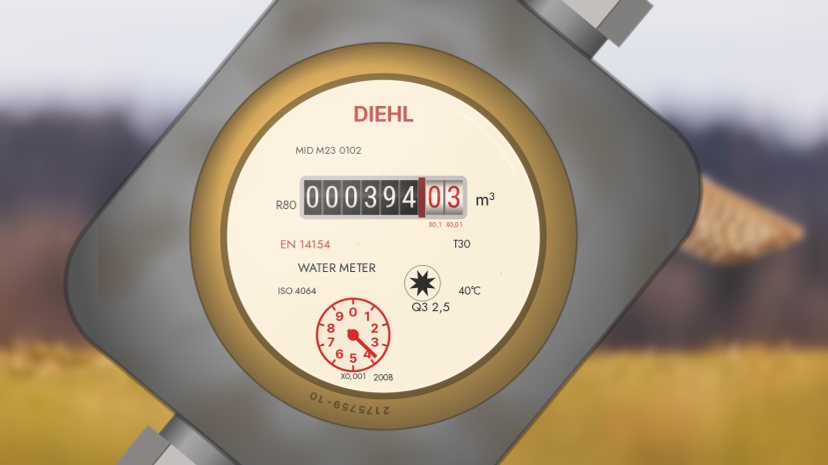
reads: 394.033
